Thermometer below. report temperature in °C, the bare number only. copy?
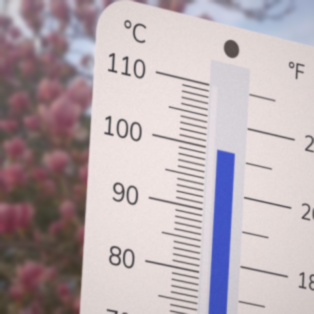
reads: 100
